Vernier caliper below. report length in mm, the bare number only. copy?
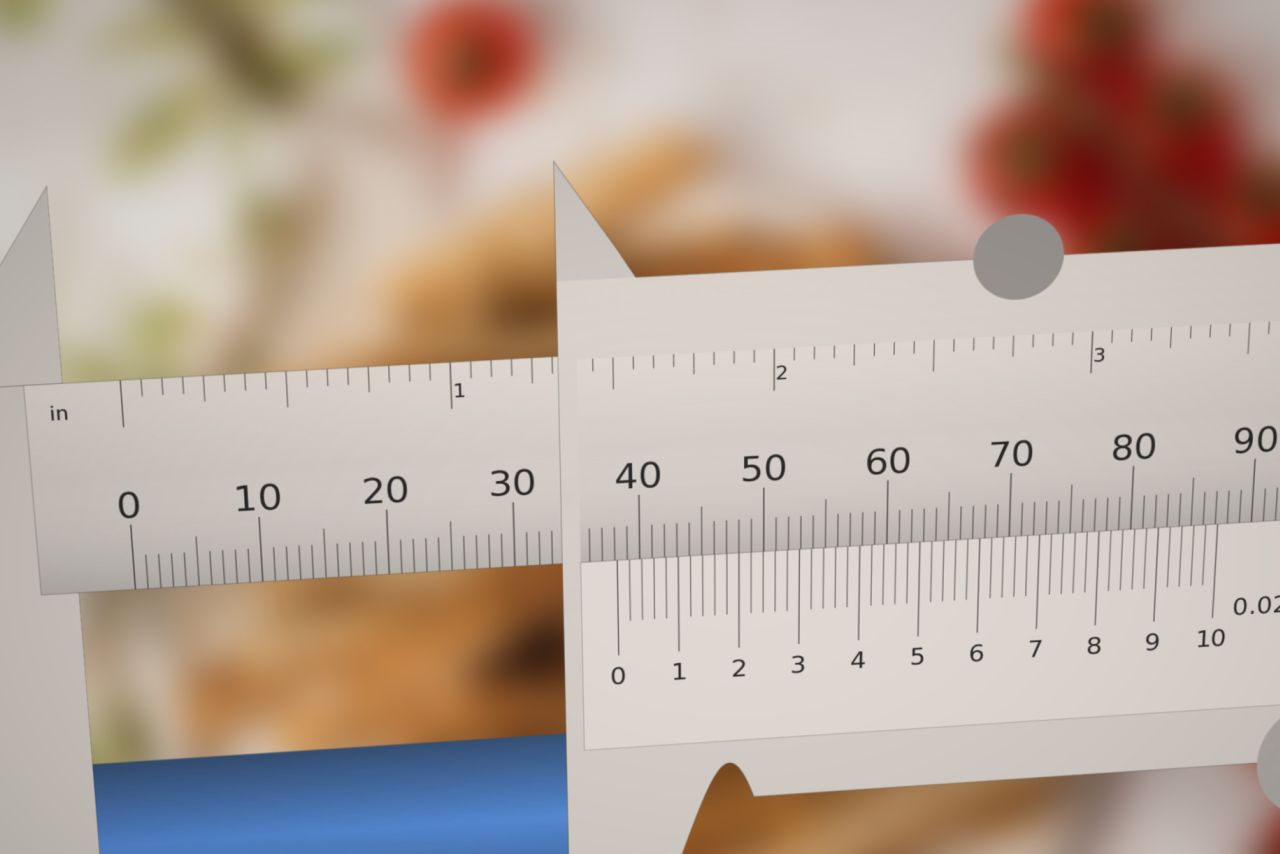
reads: 38.2
